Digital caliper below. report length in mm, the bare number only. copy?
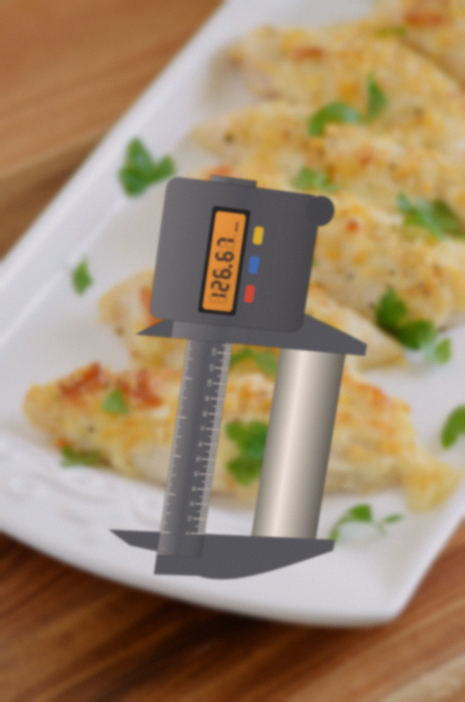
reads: 126.67
